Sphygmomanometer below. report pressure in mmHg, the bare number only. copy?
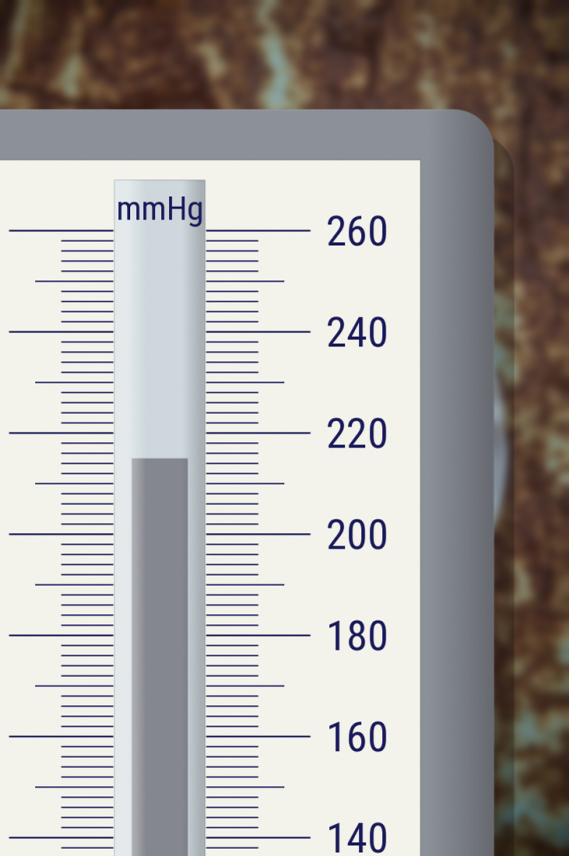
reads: 215
